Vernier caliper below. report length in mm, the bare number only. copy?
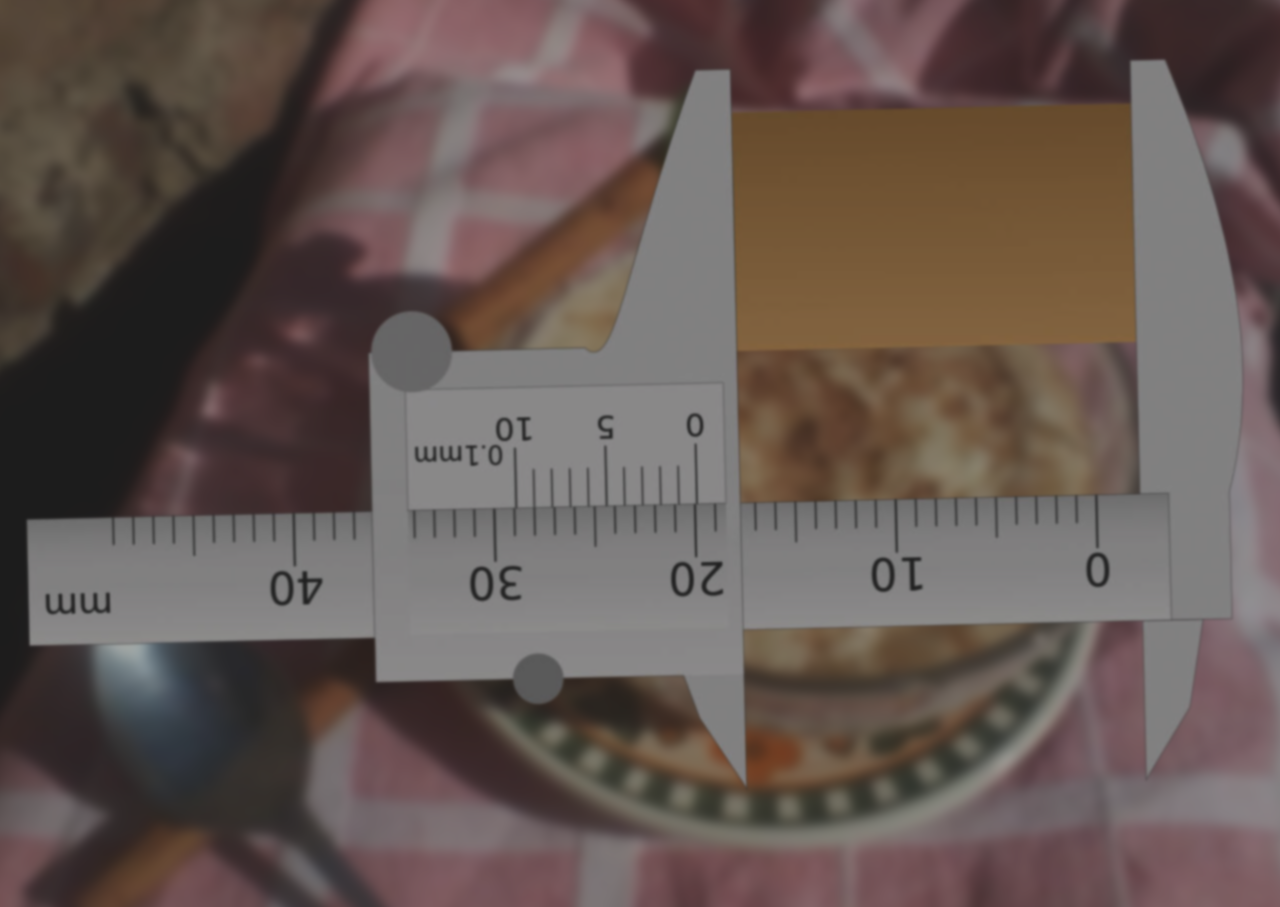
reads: 19.9
